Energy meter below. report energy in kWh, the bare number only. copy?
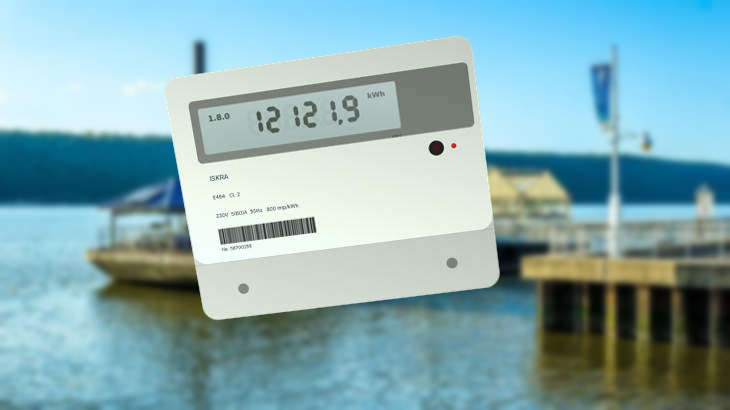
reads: 12121.9
